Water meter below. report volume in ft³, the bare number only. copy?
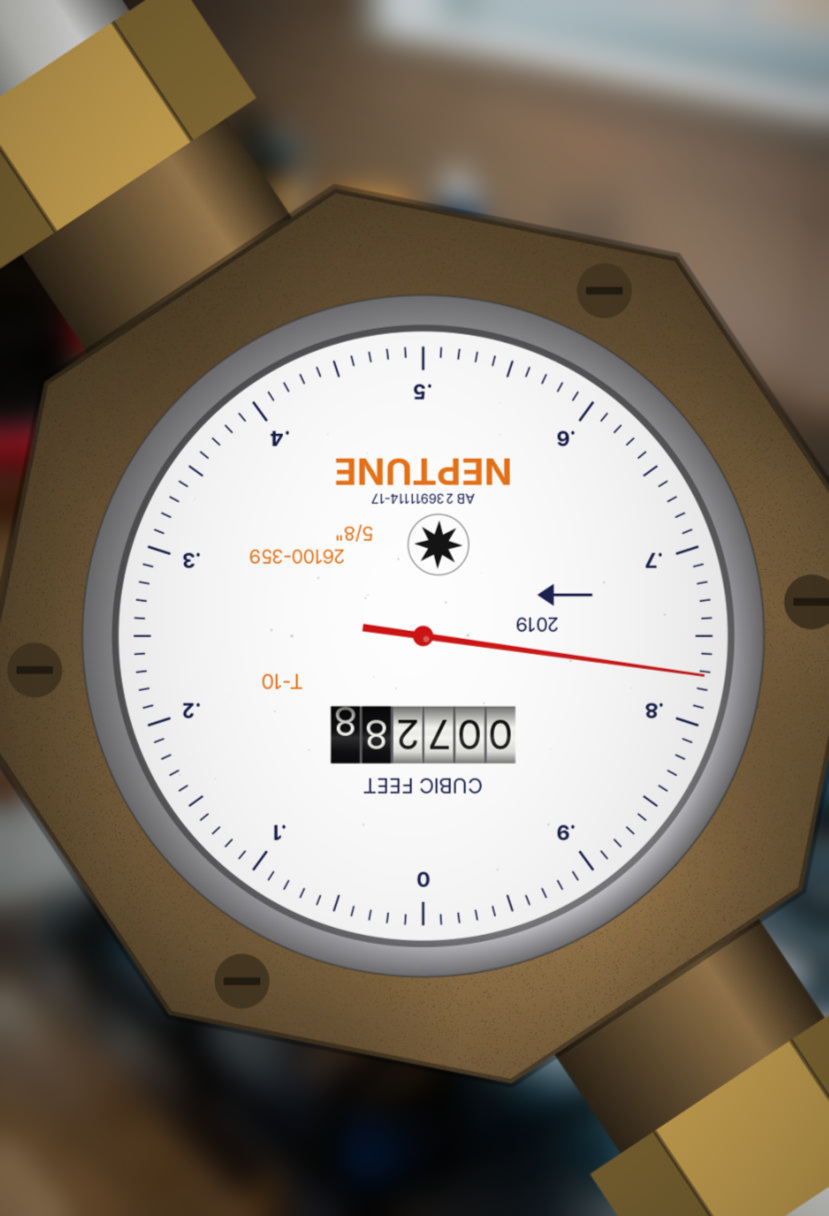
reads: 7287.77
